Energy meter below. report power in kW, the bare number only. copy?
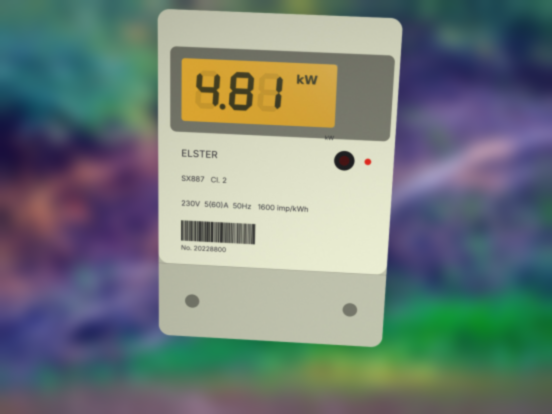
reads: 4.81
